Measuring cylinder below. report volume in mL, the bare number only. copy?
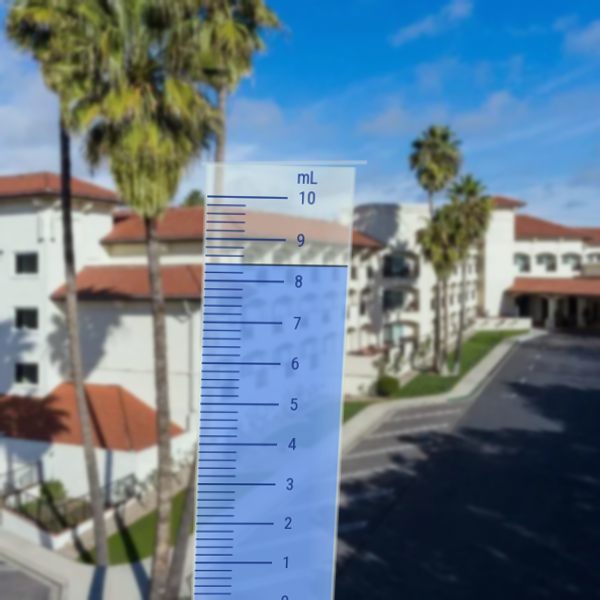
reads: 8.4
